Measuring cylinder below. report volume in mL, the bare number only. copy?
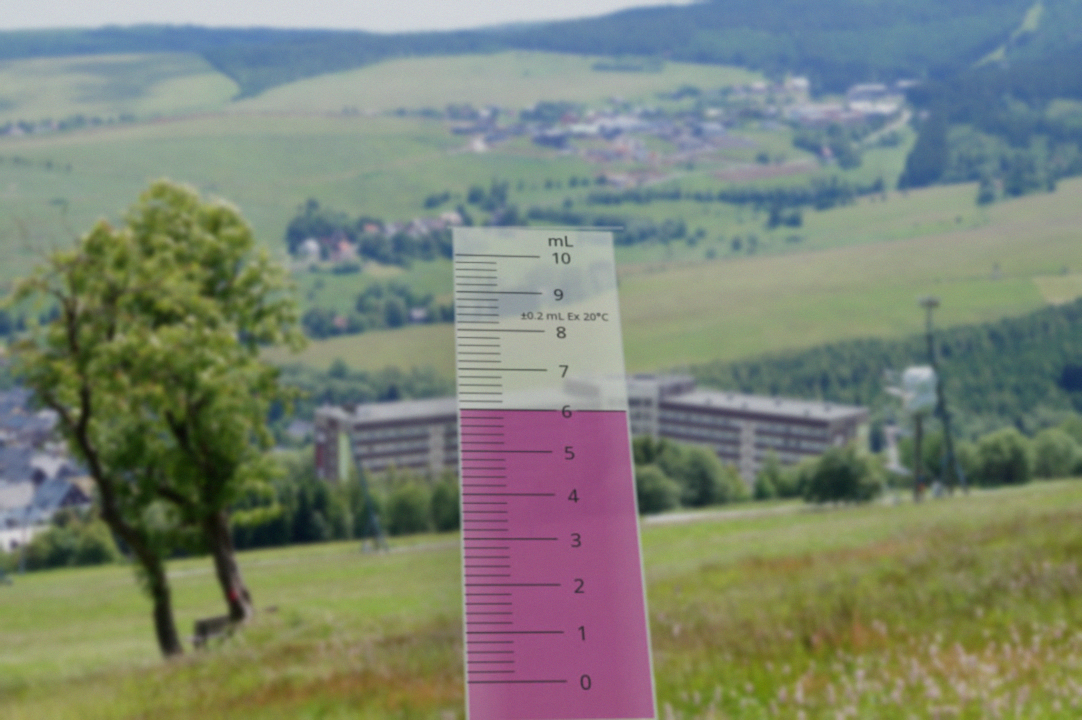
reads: 6
